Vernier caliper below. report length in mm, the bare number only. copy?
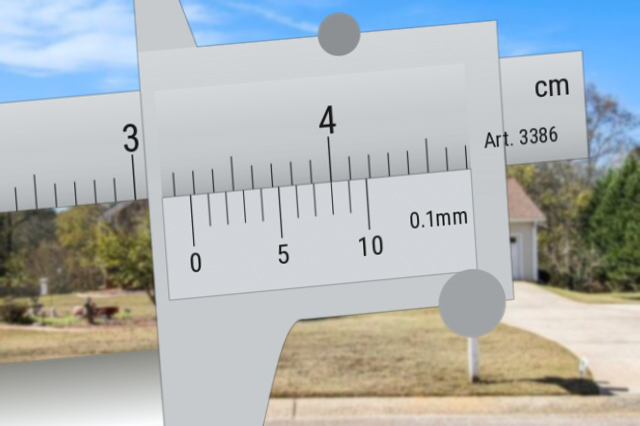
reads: 32.8
